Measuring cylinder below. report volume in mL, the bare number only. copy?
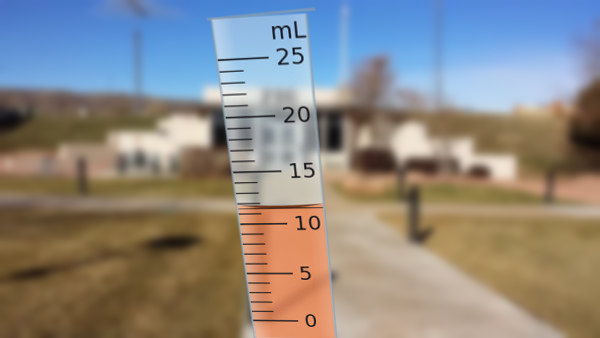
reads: 11.5
